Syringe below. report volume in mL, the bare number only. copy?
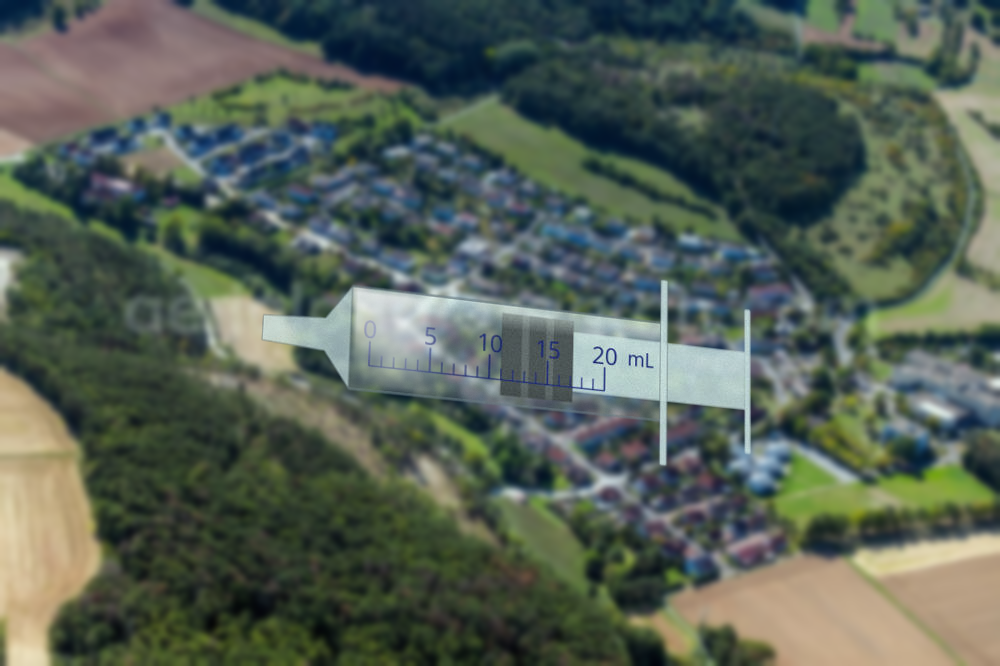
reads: 11
